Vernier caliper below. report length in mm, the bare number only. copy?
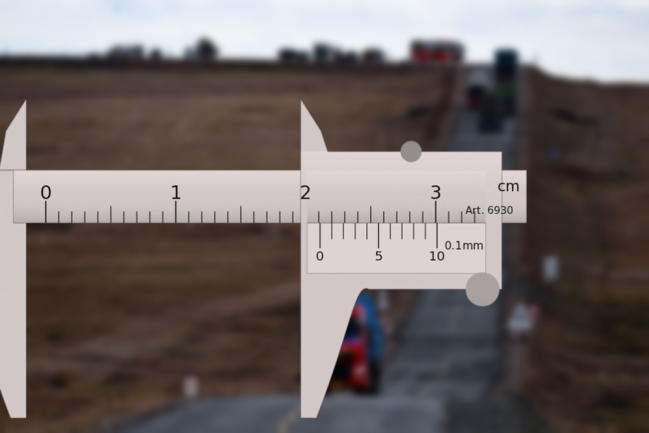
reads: 21.1
